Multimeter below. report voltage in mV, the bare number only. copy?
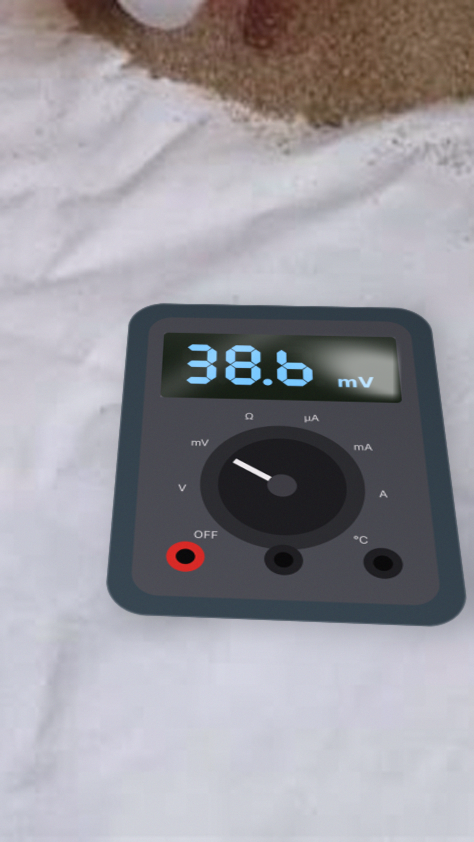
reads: 38.6
